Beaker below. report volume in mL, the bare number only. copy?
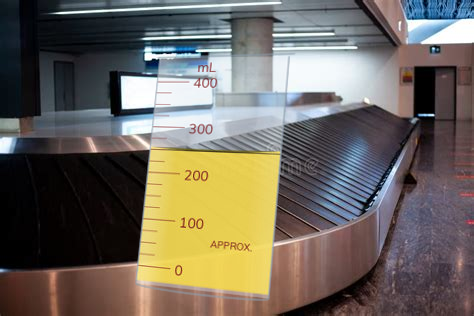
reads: 250
